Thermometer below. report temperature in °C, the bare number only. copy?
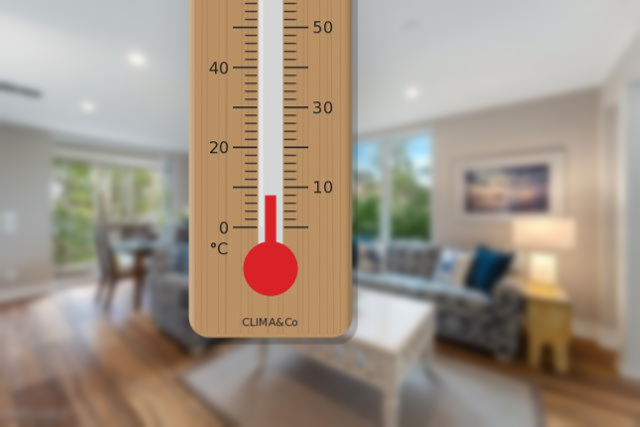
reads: 8
